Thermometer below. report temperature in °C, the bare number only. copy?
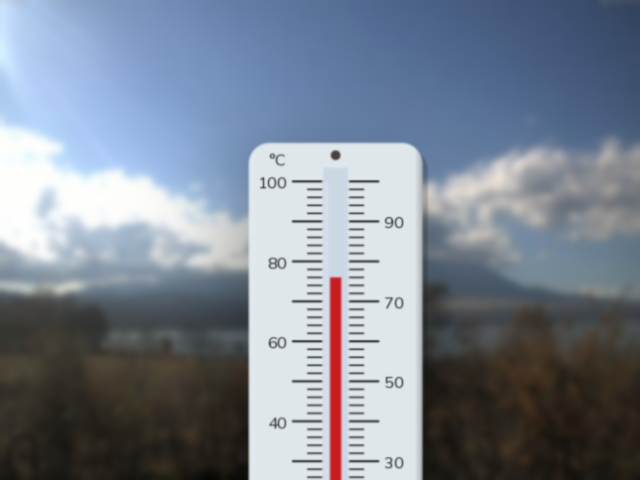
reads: 76
